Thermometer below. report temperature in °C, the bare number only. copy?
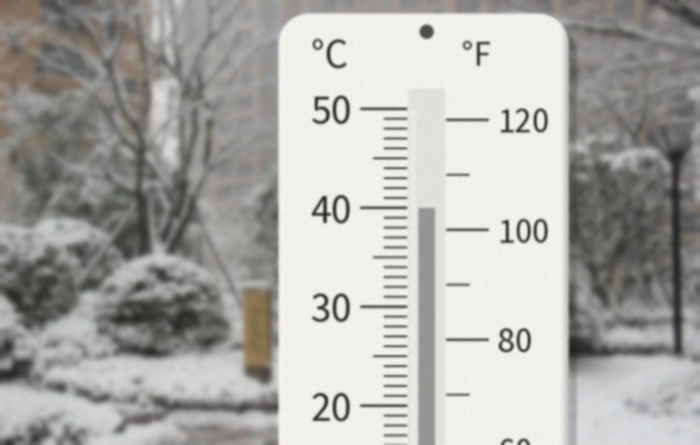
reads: 40
